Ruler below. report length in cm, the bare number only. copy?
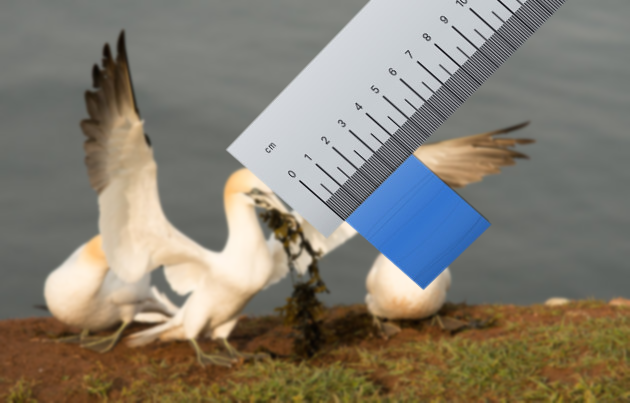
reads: 4
